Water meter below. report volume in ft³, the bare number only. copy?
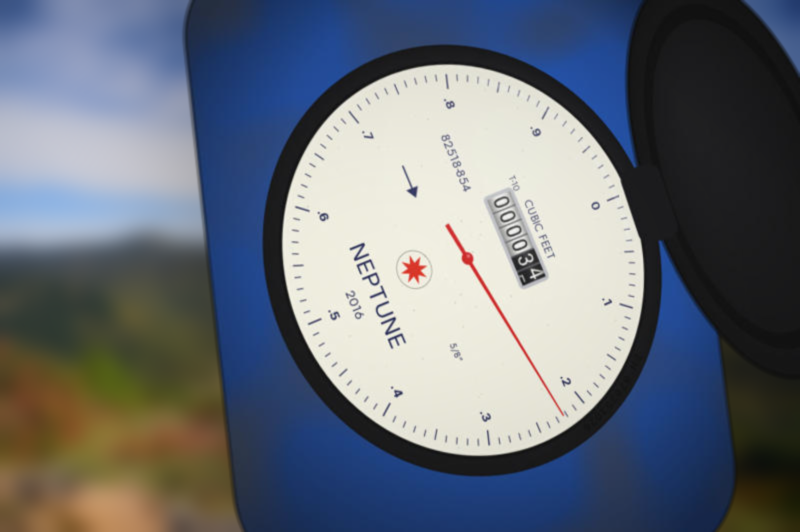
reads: 34.22
